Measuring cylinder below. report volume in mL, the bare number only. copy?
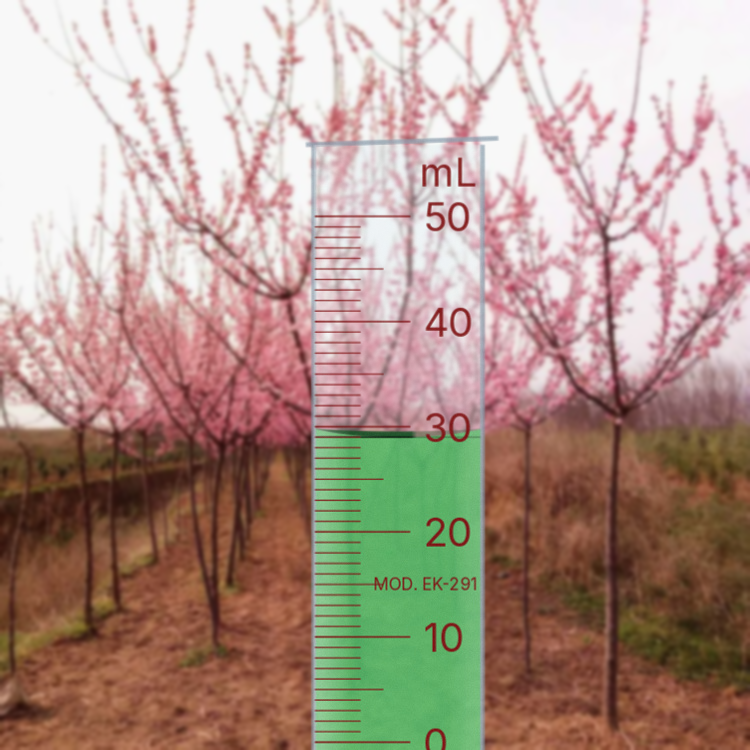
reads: 29
